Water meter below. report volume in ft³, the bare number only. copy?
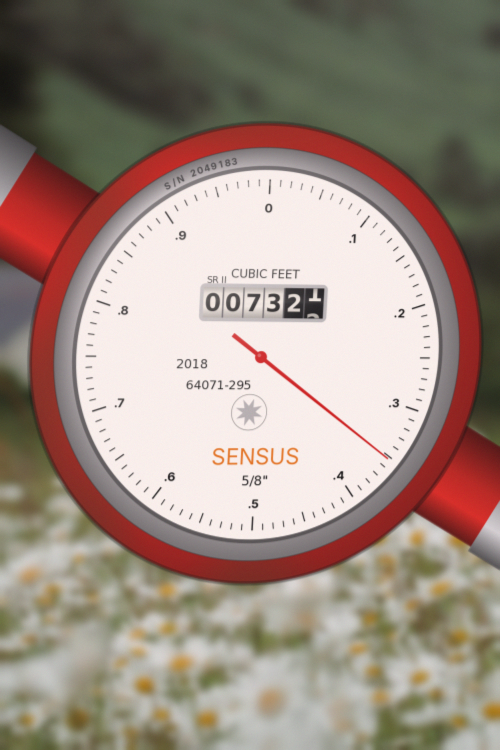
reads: 7321.35
